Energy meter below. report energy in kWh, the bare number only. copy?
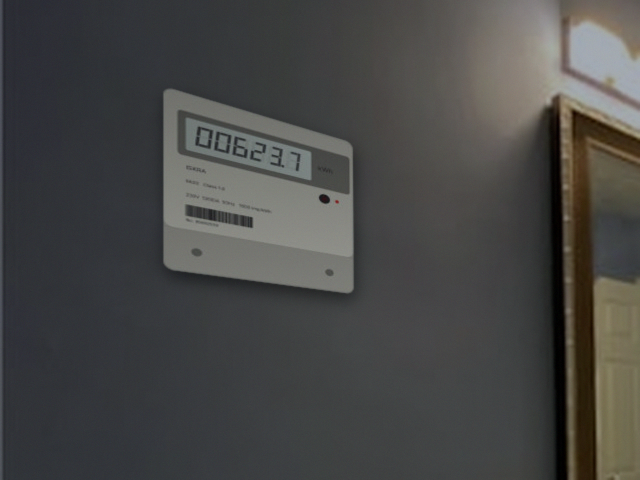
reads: 623.7
